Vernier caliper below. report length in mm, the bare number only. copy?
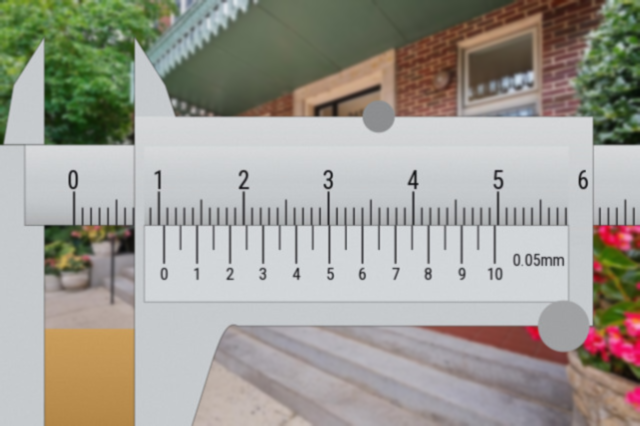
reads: 10.6
